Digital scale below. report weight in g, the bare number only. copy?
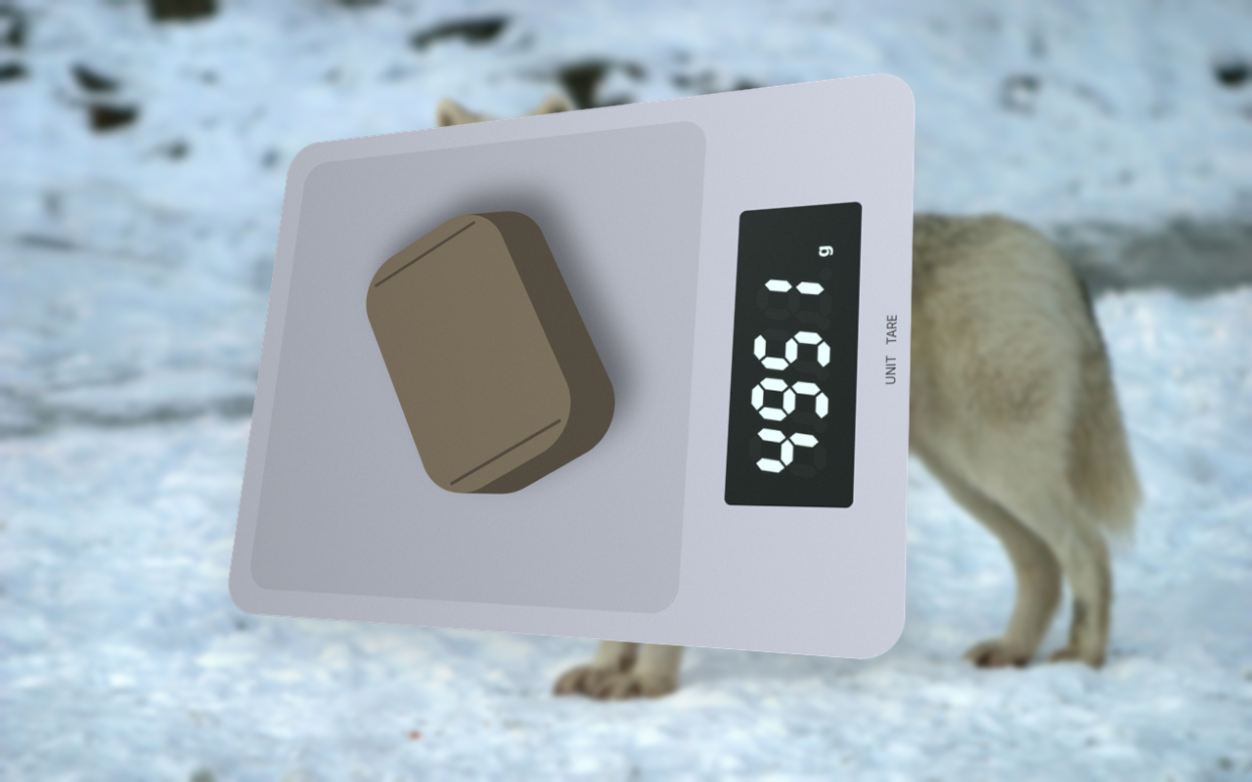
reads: 4951
